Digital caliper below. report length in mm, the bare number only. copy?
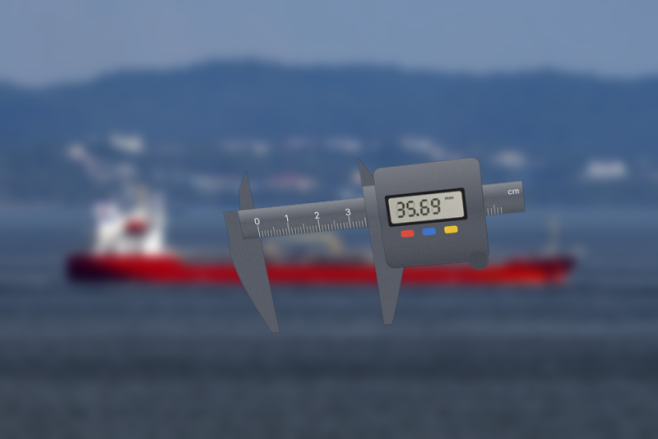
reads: 35.69
